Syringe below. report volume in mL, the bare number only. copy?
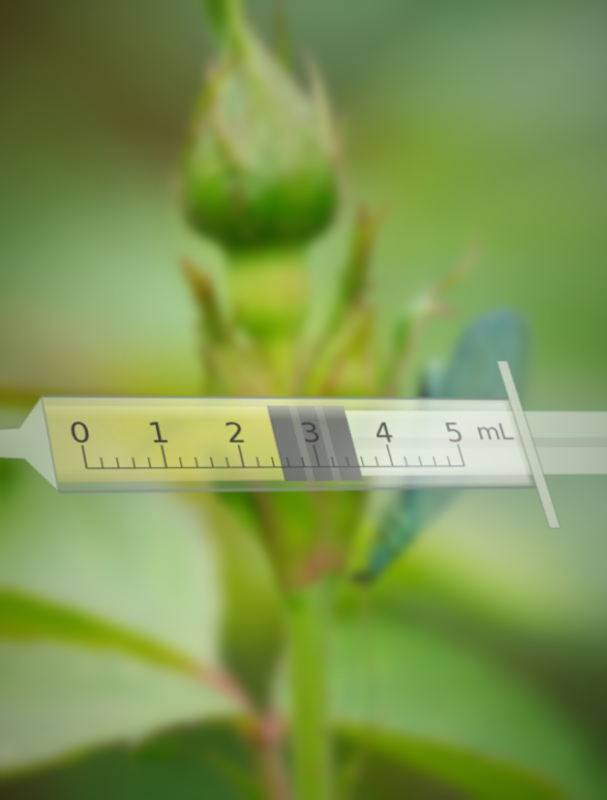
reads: 2.5
